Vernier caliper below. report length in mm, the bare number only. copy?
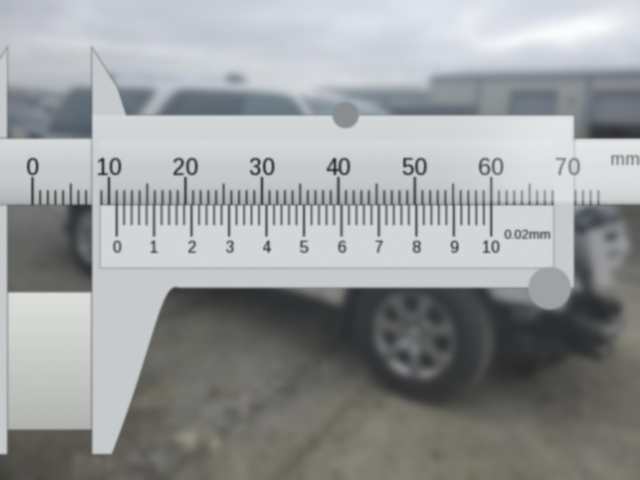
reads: 11.0
